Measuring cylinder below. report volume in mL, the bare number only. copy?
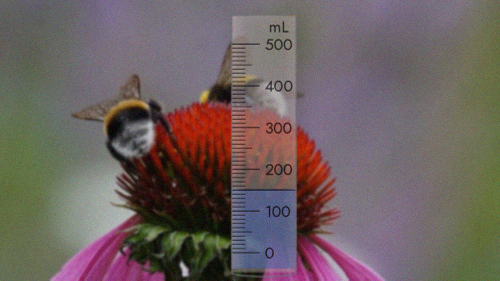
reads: 150
